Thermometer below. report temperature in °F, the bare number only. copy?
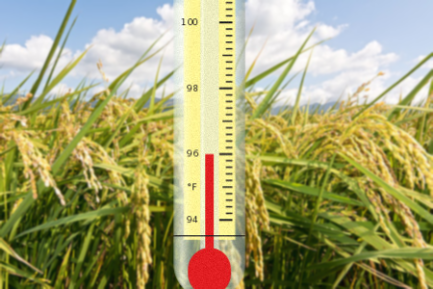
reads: 96
